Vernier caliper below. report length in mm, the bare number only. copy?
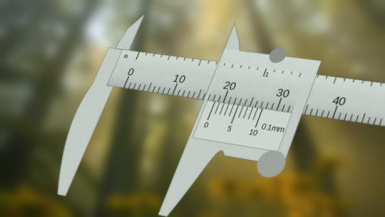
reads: 18.4
